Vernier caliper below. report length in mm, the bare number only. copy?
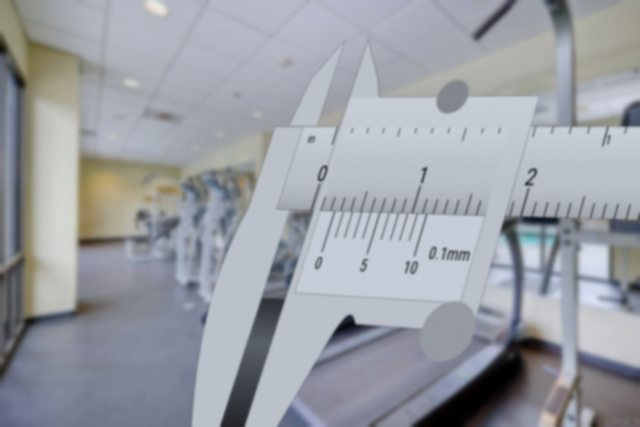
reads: 2.4
